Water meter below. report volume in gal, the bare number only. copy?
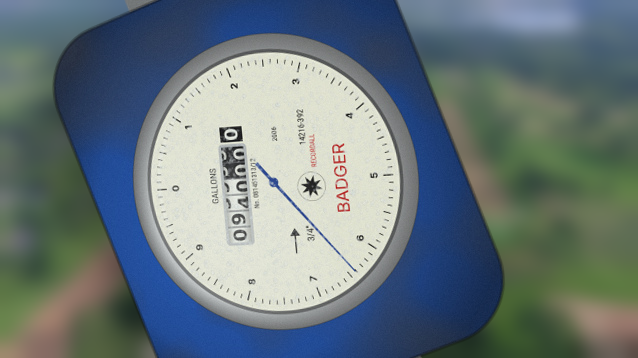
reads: 939996.4
